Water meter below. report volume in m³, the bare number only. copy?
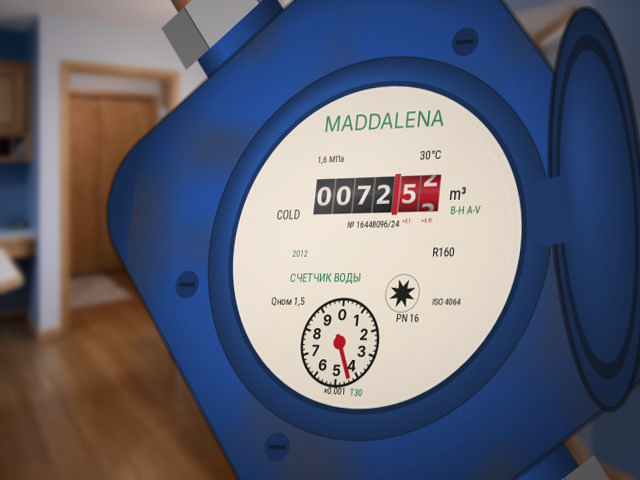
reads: 72.524
